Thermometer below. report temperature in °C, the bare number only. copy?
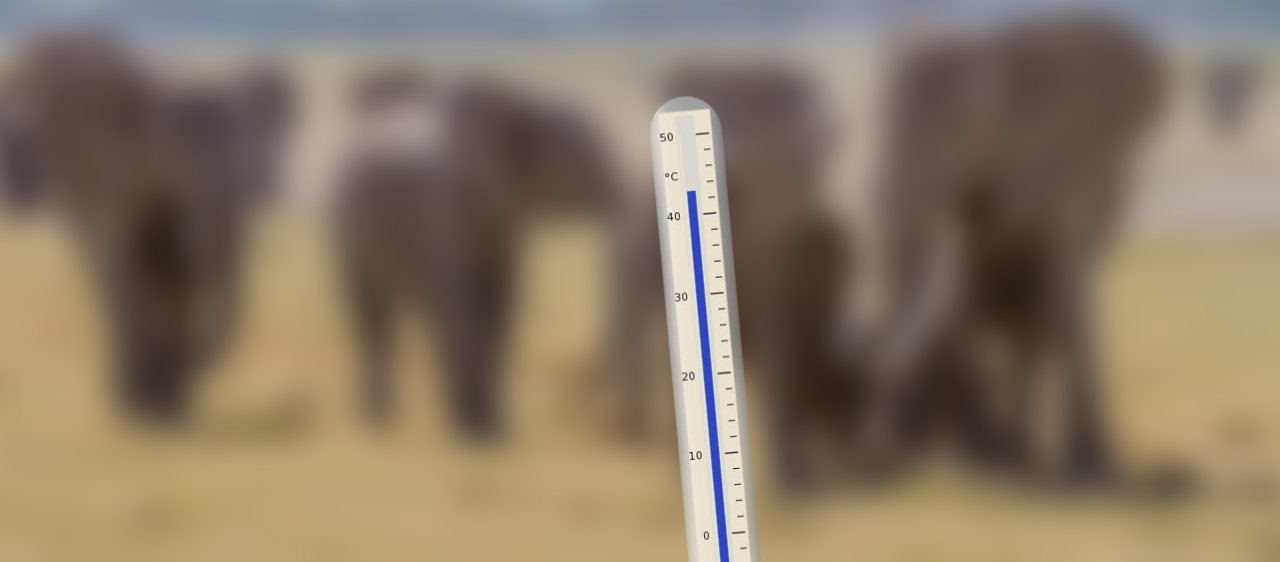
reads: 43
